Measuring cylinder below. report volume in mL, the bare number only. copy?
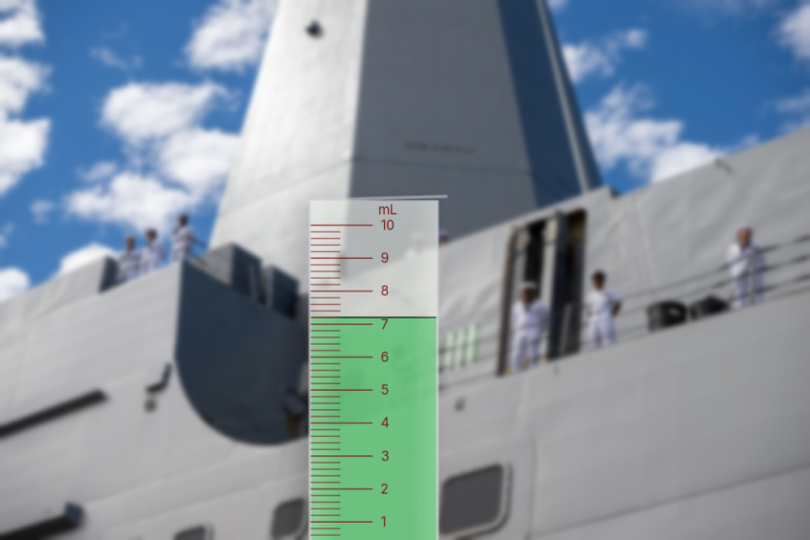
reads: 7.2
